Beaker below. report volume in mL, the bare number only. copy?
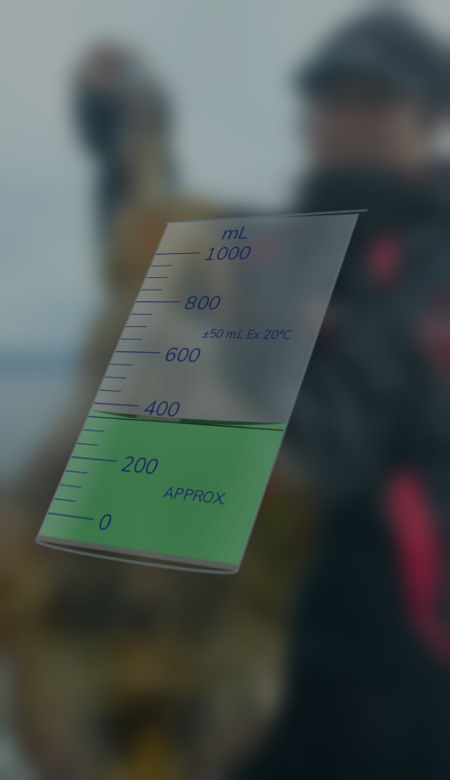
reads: 350
